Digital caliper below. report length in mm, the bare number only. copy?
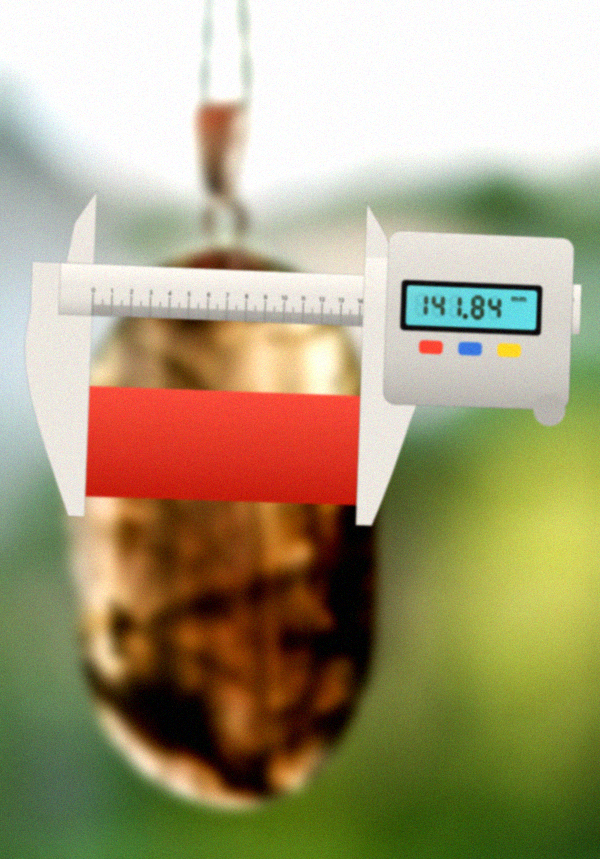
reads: 141.84
